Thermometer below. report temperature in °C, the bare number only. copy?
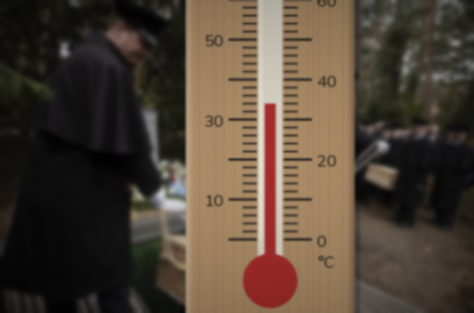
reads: 34
